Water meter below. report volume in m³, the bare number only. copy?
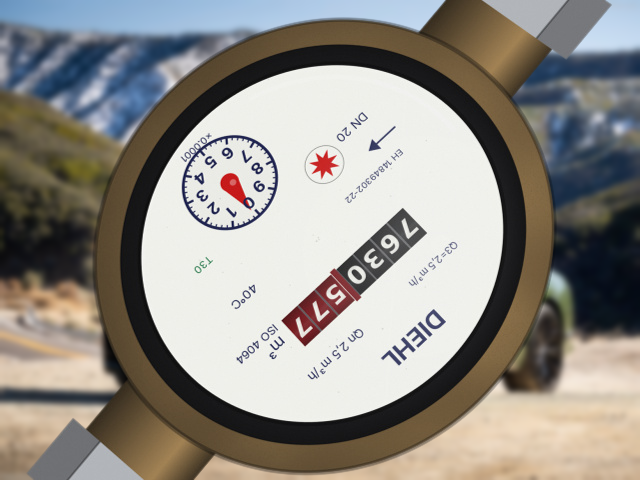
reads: 7630.5770
